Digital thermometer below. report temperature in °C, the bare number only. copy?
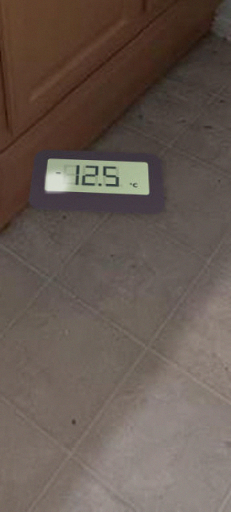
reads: -12.5
